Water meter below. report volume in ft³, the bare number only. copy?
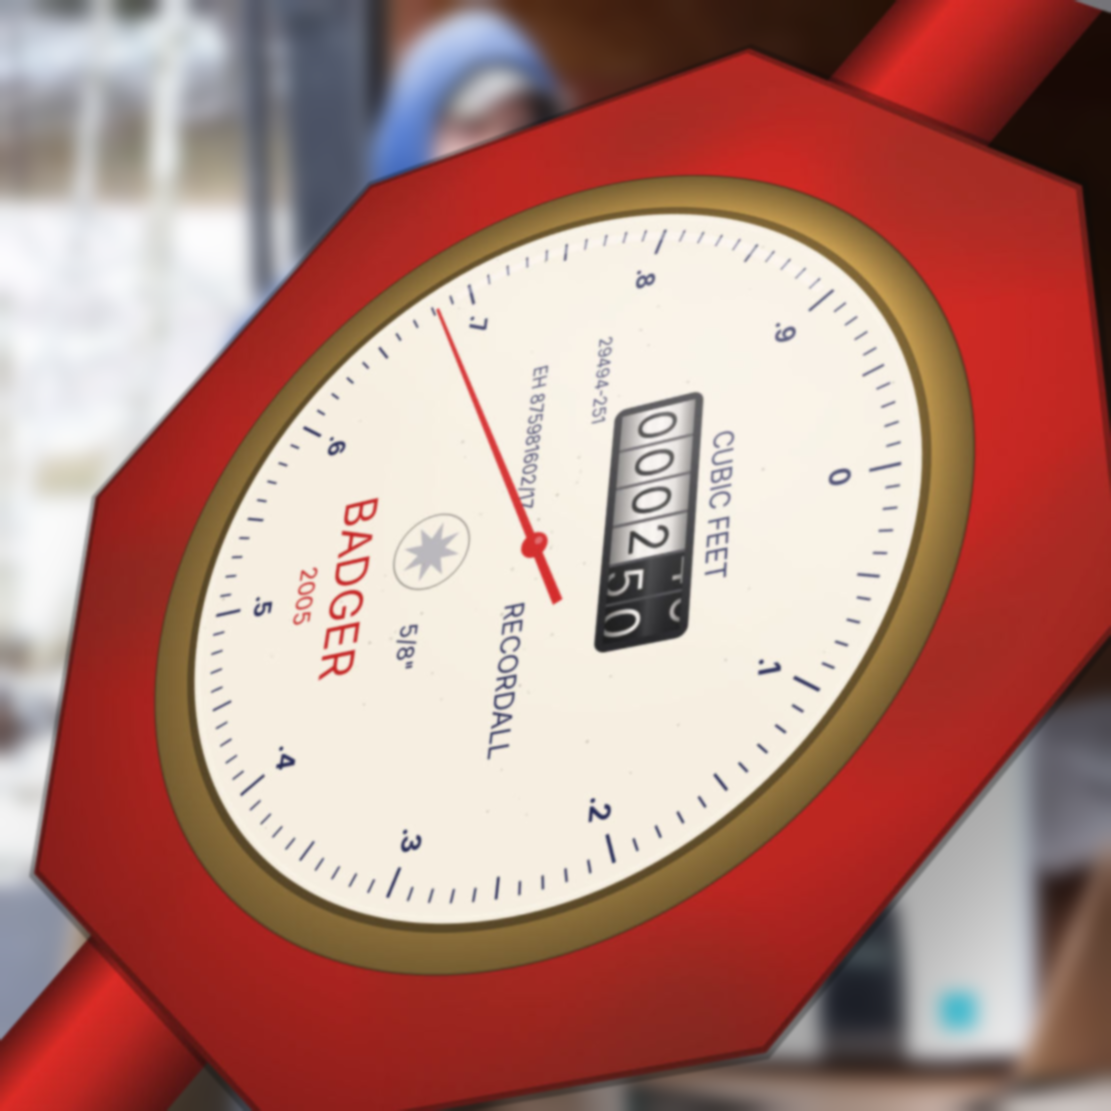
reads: 249.68
